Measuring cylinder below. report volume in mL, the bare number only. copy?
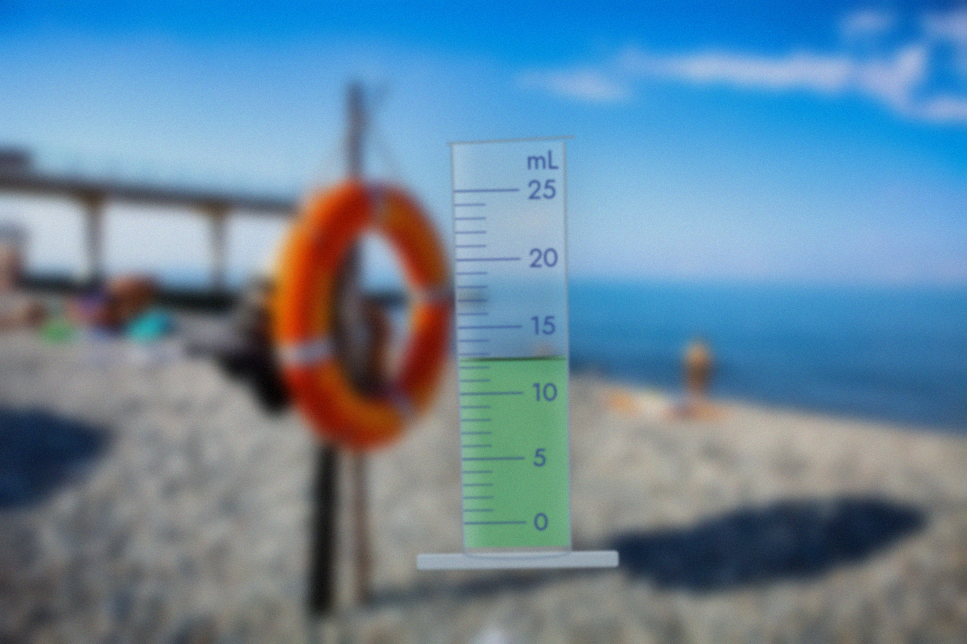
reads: 12.5
